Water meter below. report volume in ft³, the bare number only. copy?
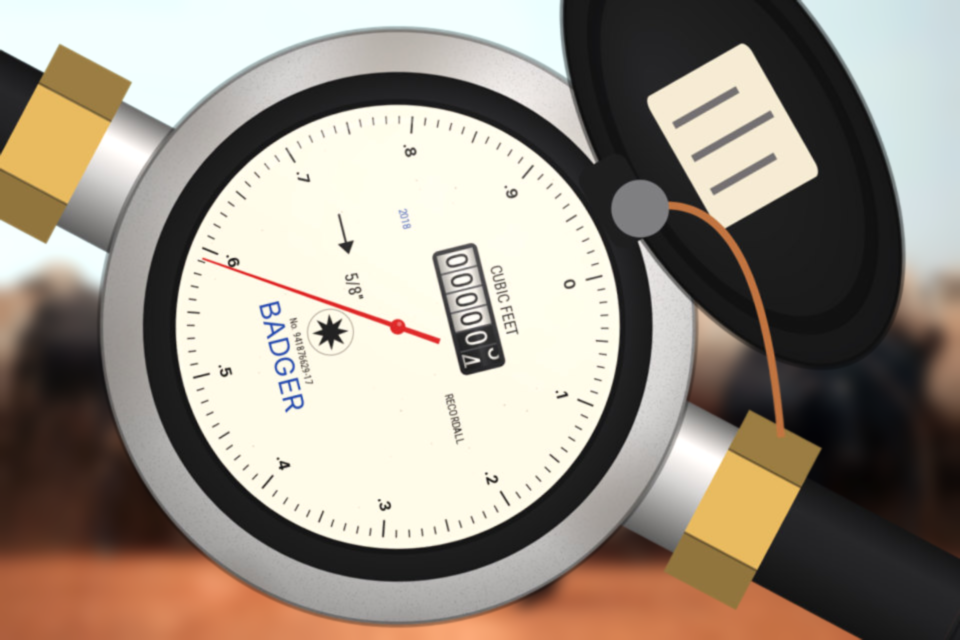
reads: 3.59
